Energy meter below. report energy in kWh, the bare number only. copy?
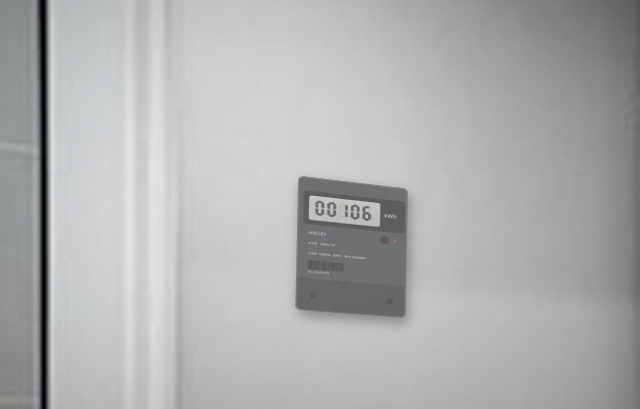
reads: 106
